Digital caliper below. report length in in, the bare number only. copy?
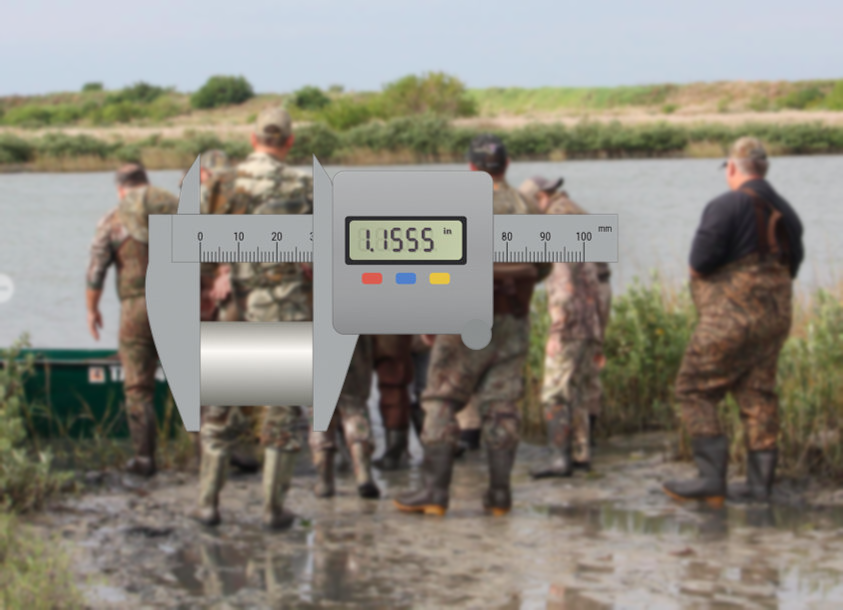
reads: 1.1555
